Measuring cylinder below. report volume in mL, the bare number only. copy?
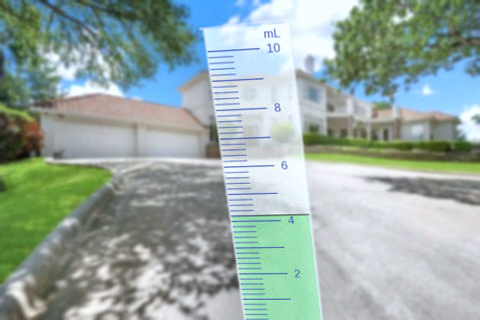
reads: 4.2
